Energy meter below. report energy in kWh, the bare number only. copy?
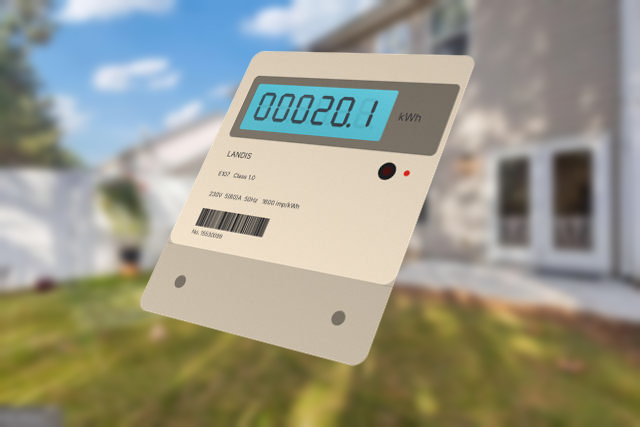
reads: 20.1
